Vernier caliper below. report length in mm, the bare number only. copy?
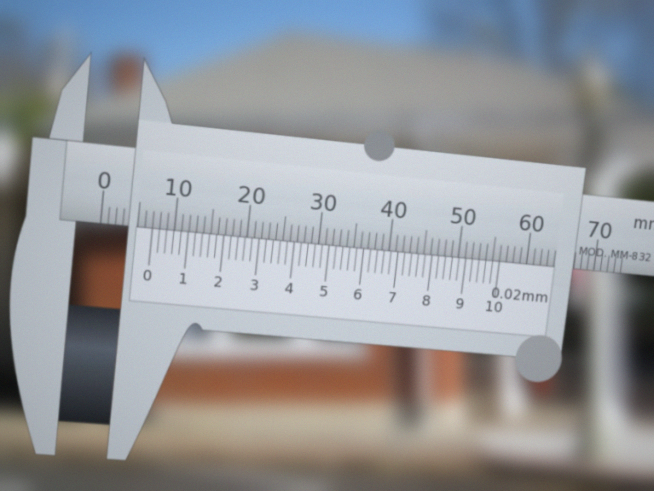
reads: 7.0
